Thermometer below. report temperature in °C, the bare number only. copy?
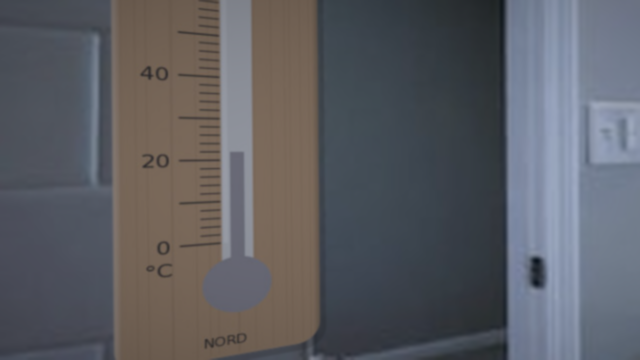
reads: 22
